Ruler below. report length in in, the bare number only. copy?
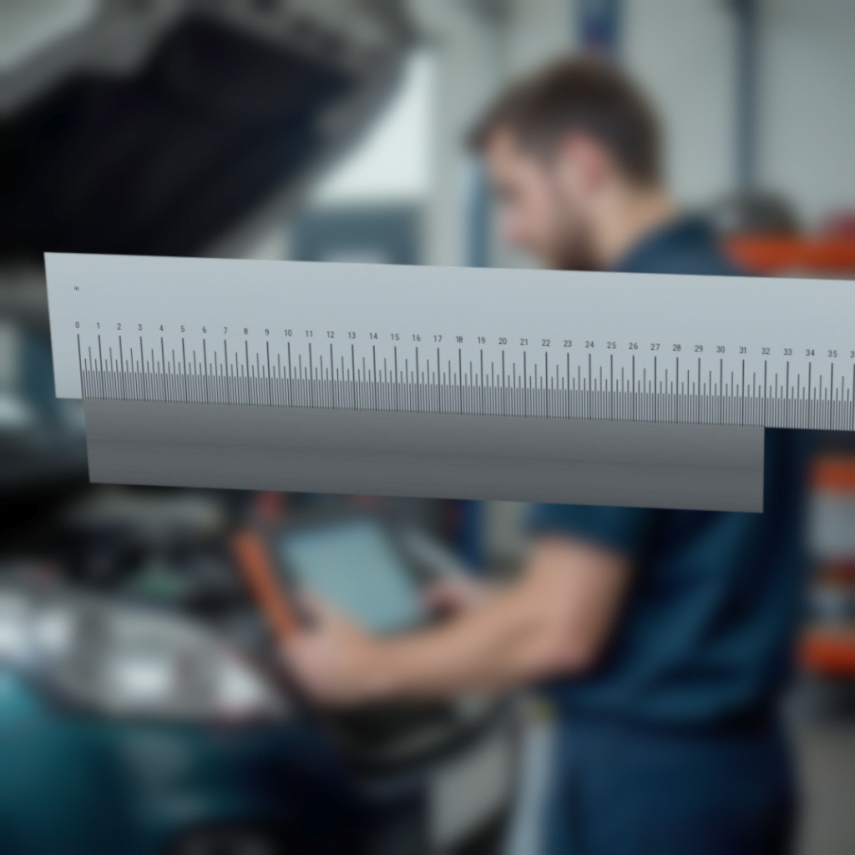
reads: 32
